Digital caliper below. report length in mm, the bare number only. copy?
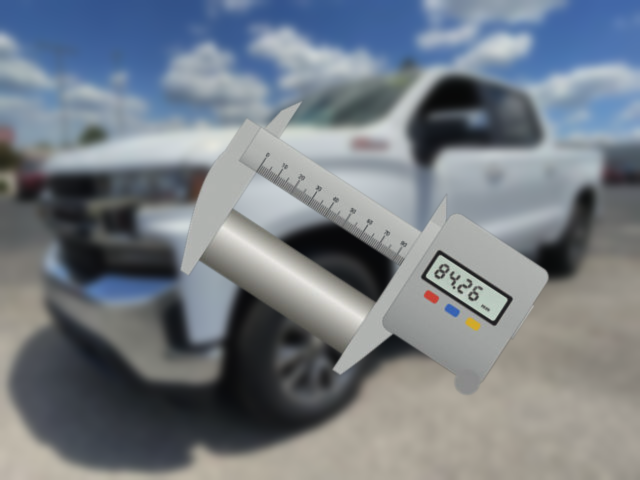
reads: 84.26
